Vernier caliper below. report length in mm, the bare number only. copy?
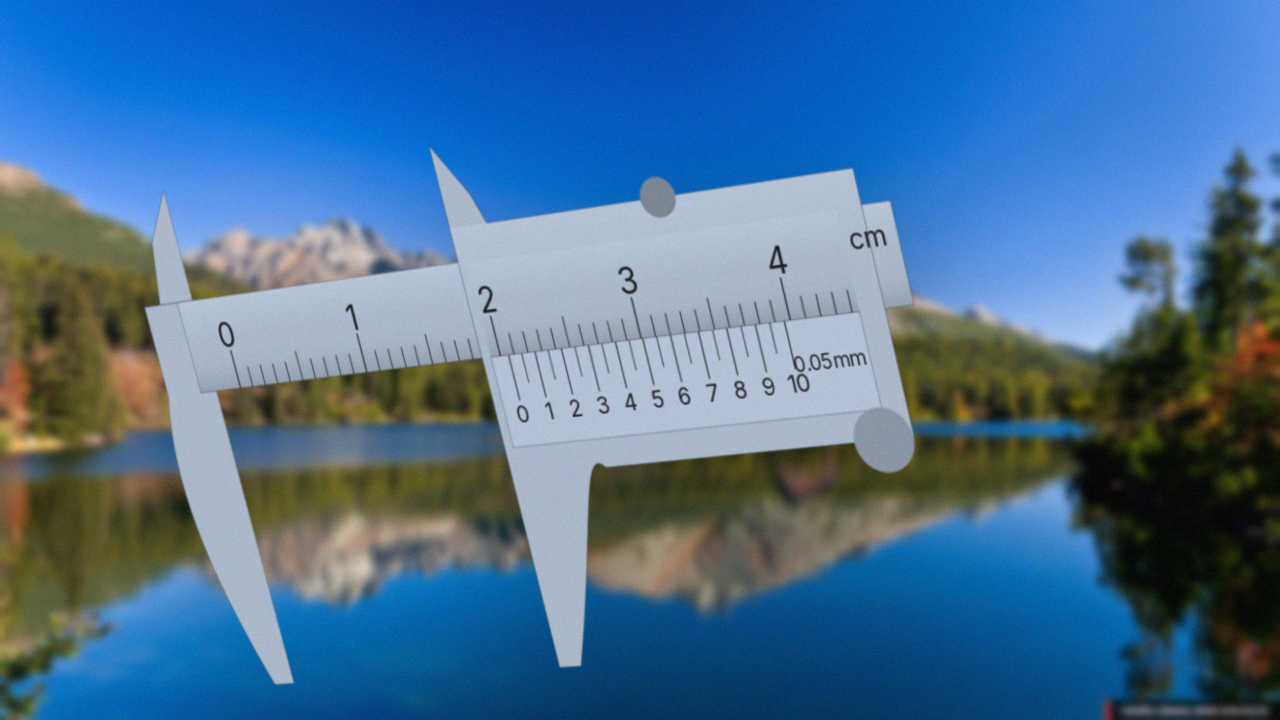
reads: 20.6
